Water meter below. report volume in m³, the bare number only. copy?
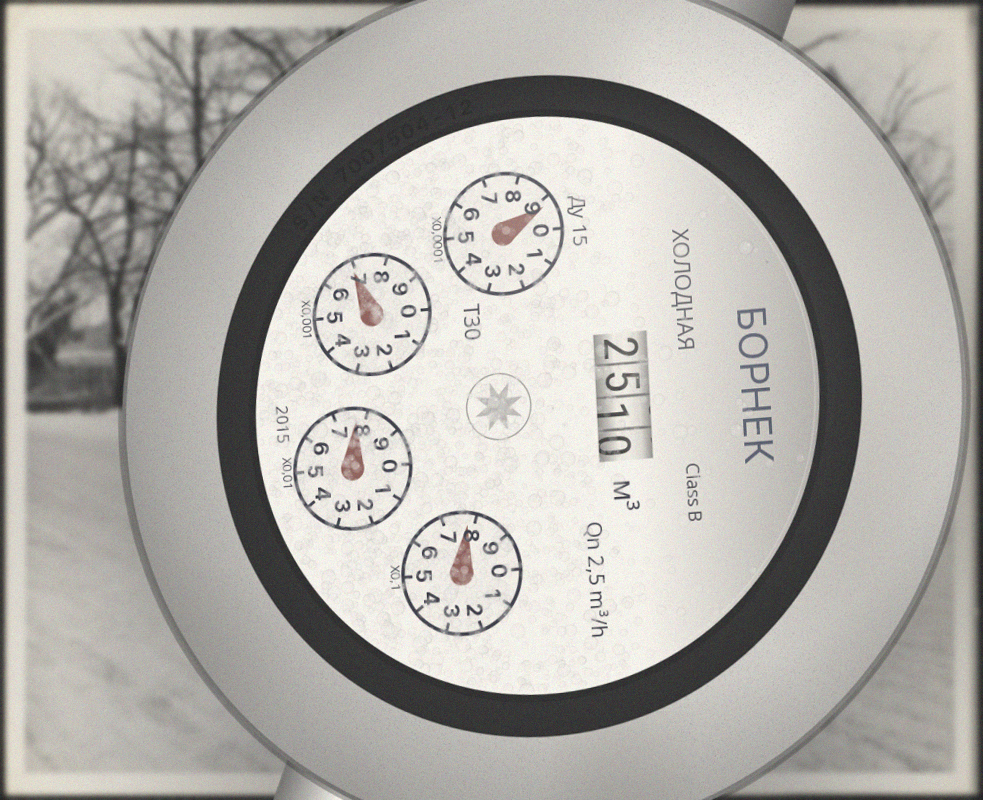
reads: 2509.7769
